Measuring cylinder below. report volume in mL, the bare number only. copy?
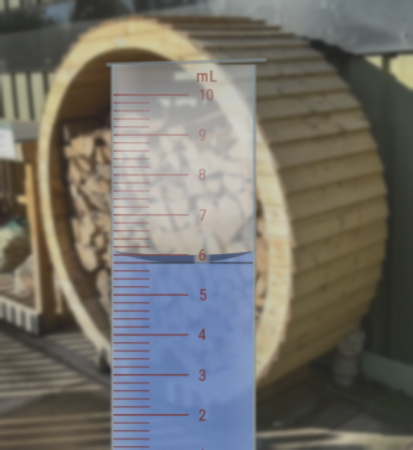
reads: 5.8
